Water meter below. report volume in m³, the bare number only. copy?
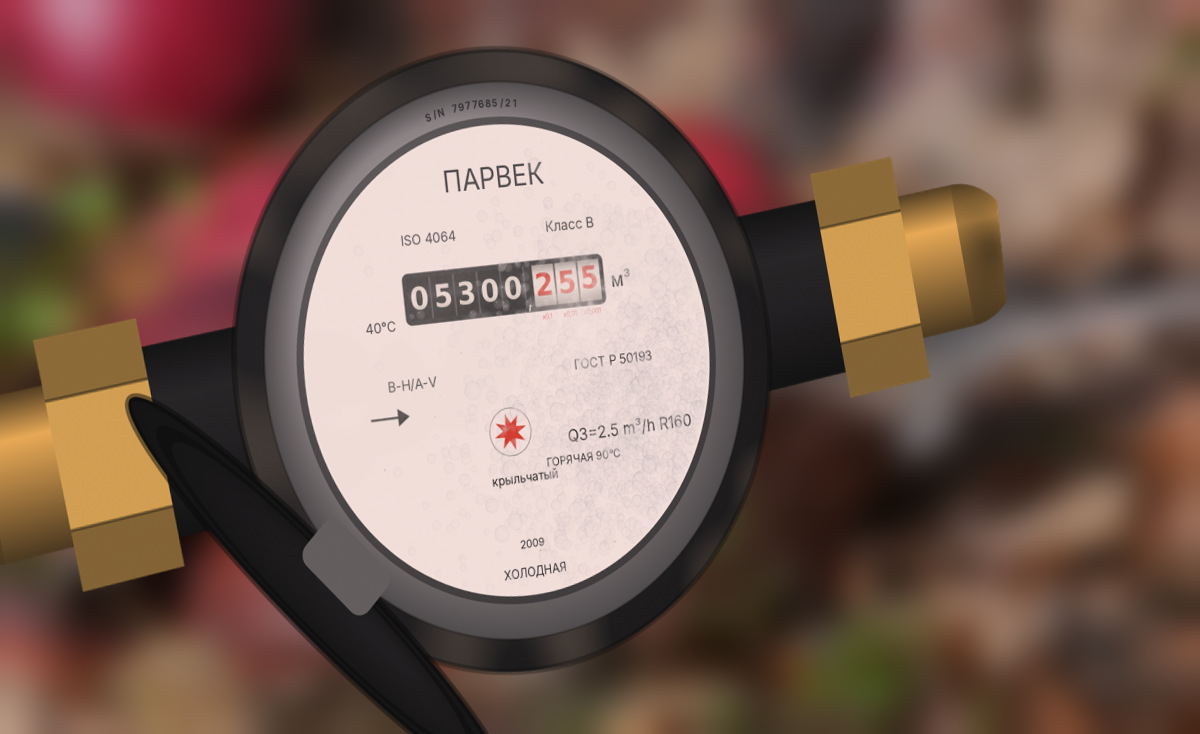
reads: 5300.255
